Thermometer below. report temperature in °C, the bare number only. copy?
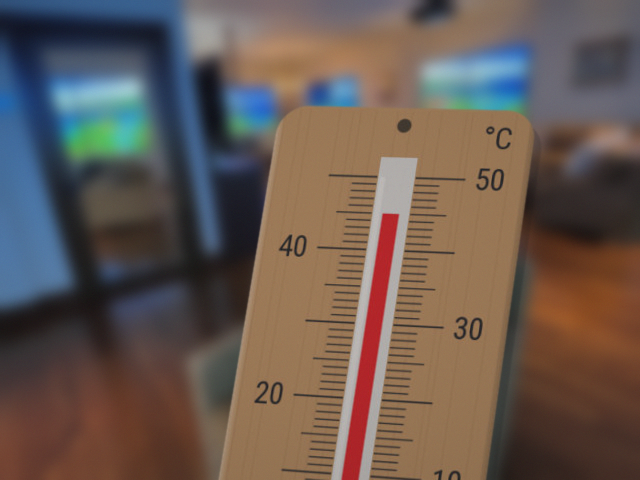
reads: 45
